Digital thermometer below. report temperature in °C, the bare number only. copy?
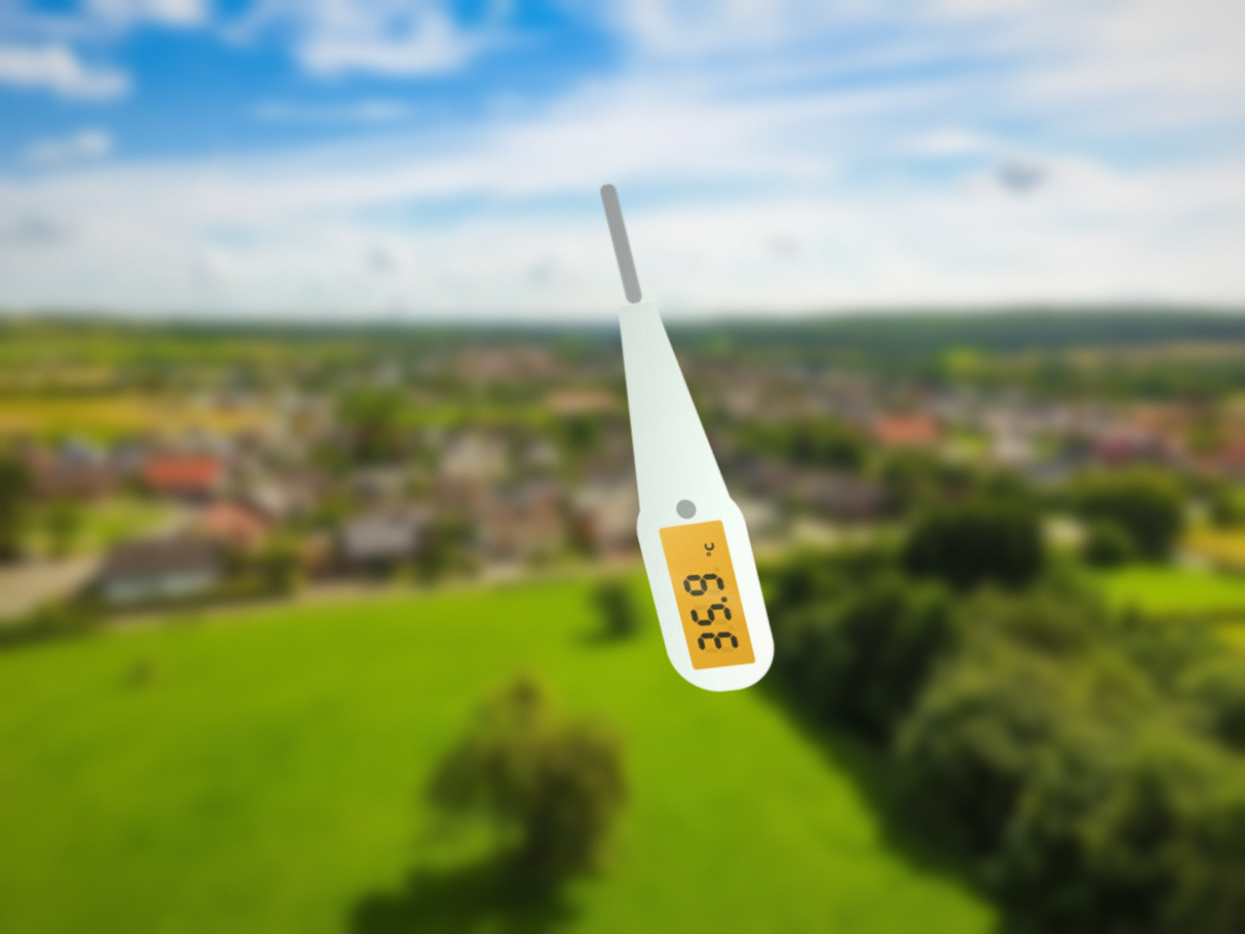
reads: 35.9
